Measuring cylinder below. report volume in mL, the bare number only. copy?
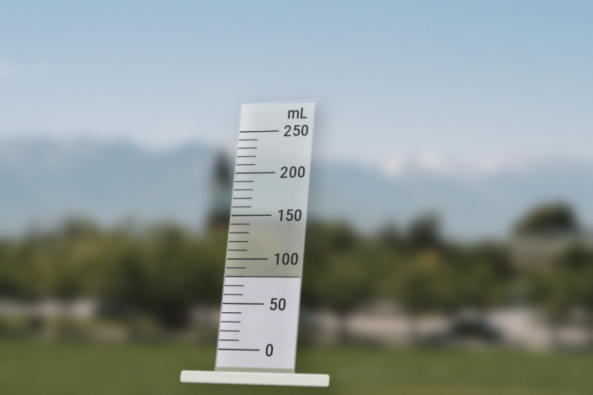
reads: 80
